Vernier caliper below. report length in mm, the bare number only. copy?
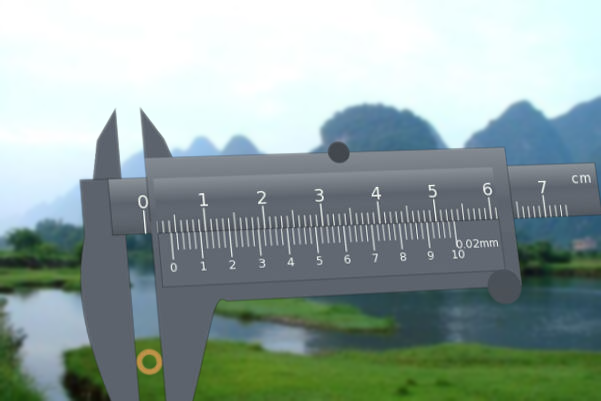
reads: 4.2
